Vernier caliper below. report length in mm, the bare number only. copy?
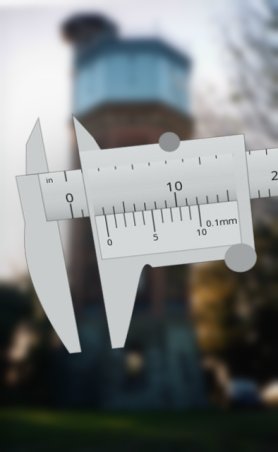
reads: 3.1
